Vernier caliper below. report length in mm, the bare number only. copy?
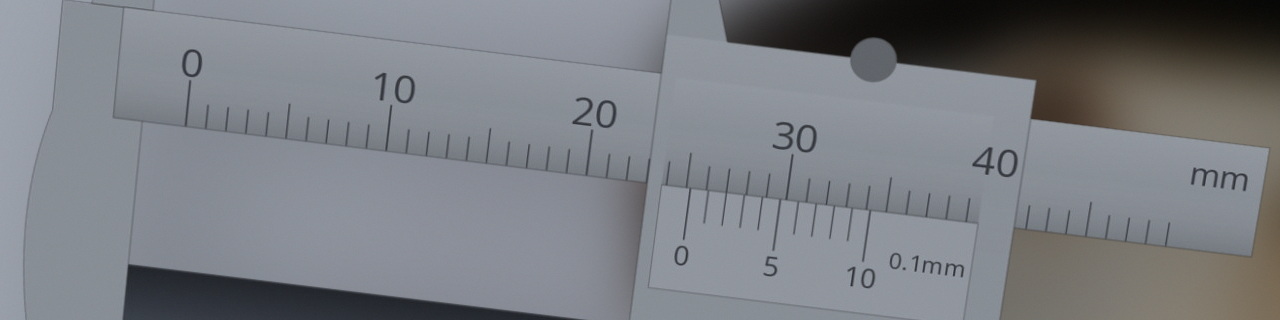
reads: 25.2
